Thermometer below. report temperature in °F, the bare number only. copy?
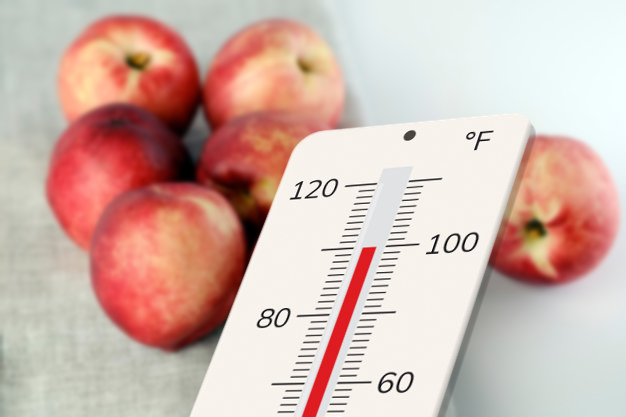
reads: 100
